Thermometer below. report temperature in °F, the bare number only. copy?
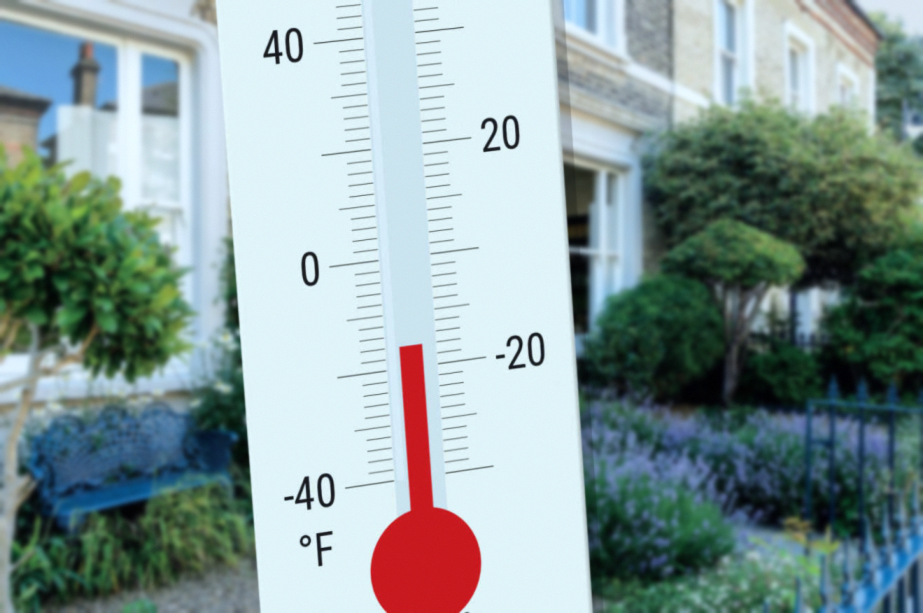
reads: -16
